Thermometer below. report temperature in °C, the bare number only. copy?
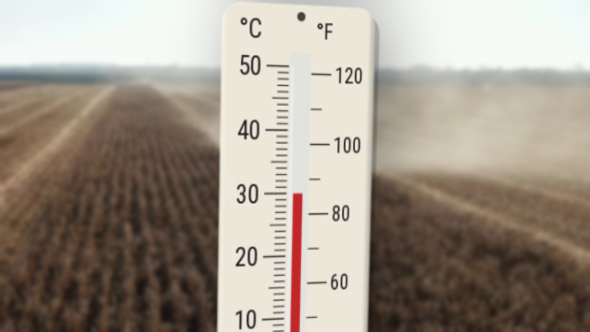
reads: 30
